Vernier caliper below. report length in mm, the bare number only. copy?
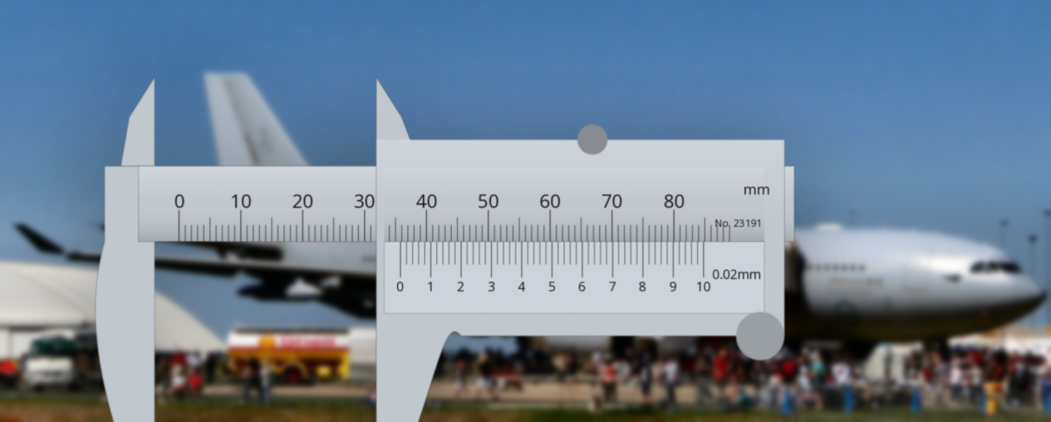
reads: 35.8
